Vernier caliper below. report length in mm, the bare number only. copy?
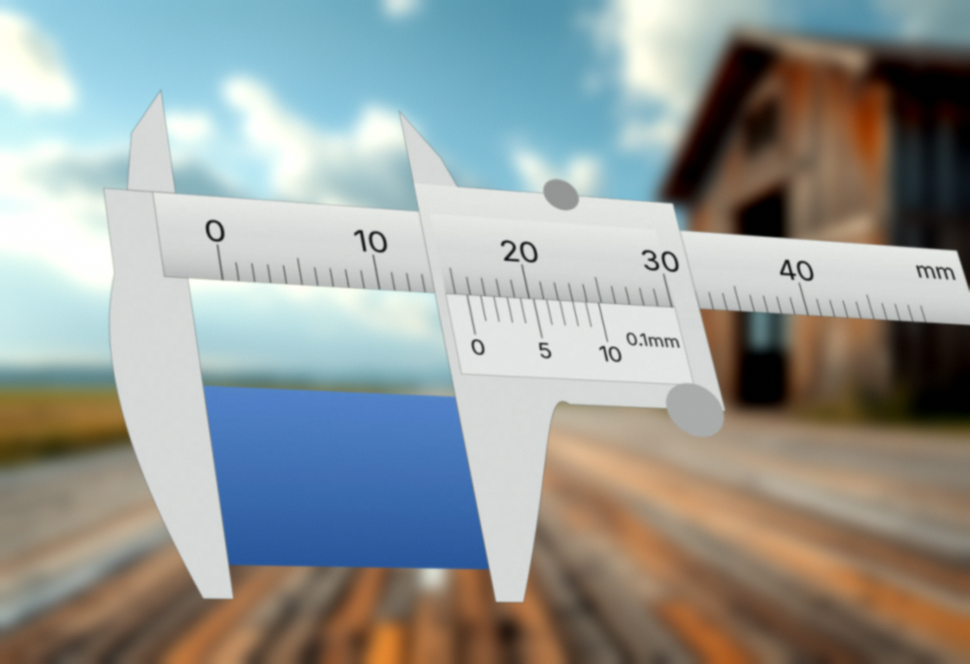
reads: 15.8
